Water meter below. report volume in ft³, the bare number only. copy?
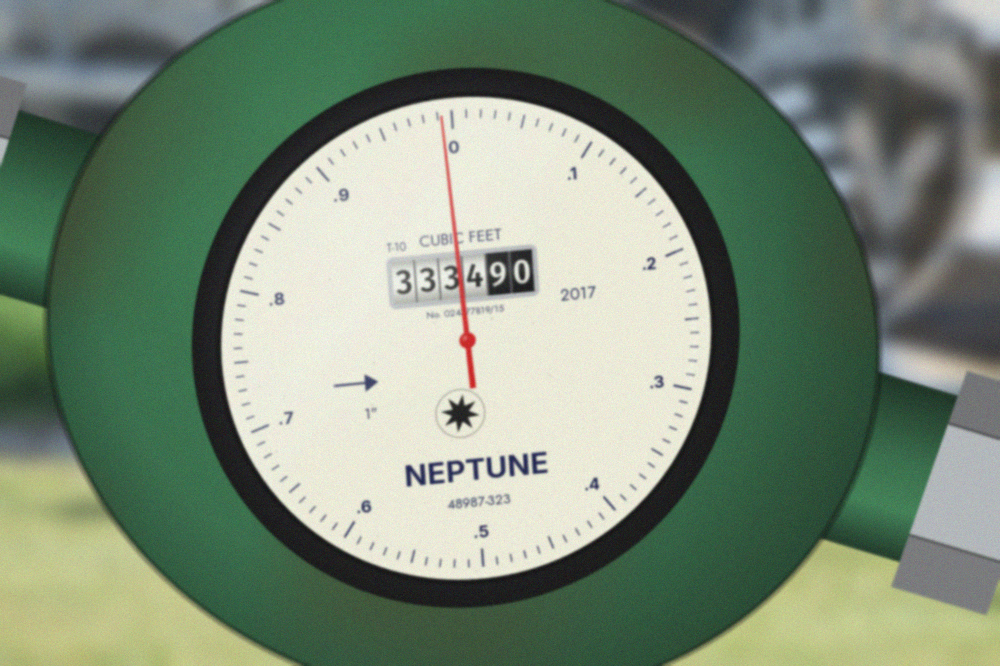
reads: 333489.99
